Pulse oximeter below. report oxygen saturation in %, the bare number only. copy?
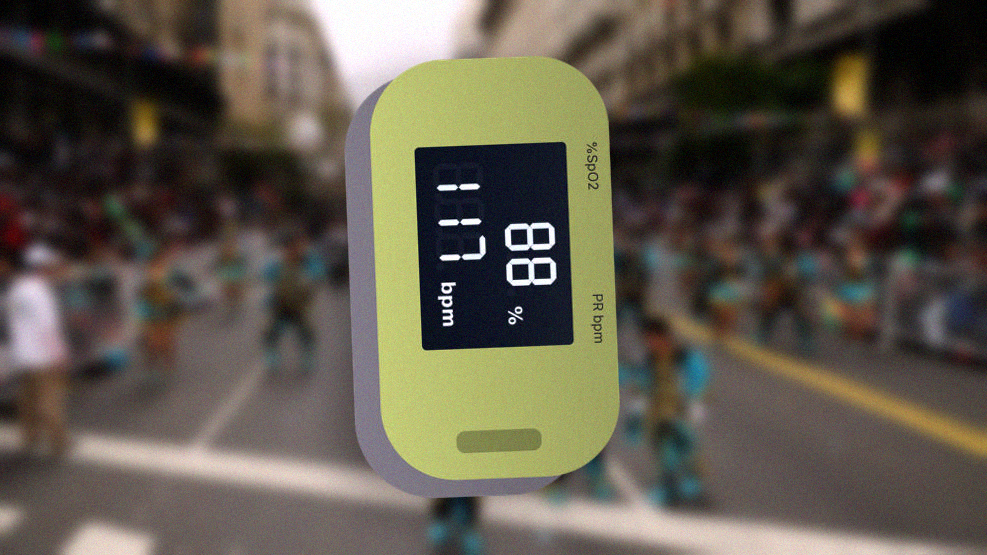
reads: 88
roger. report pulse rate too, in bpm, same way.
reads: 117
